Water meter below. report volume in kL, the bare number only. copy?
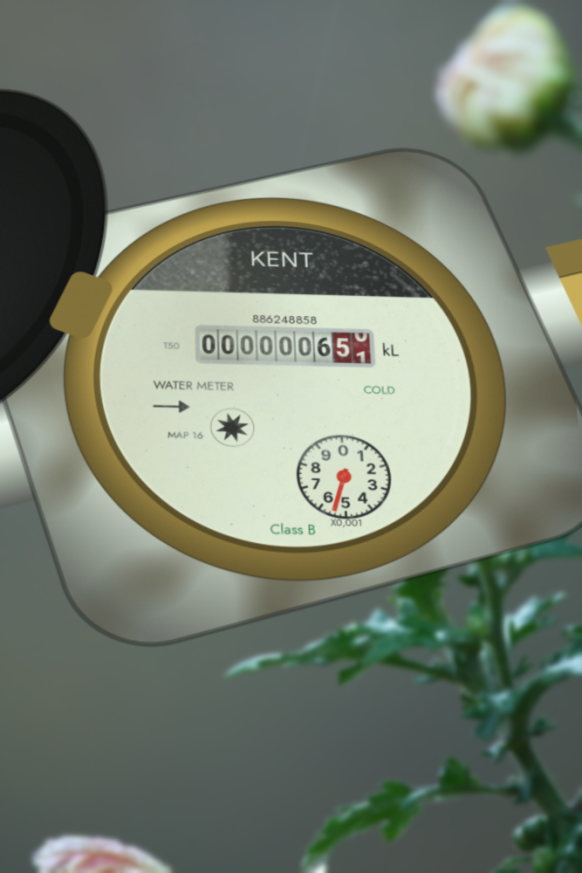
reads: 6.505
